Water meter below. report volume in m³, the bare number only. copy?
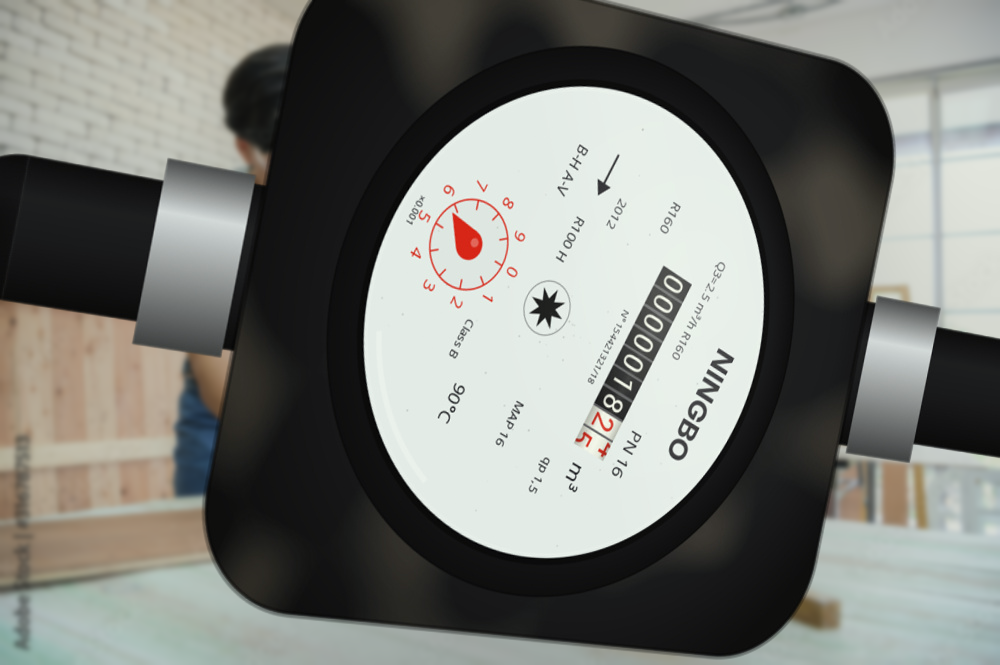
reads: 18.245
